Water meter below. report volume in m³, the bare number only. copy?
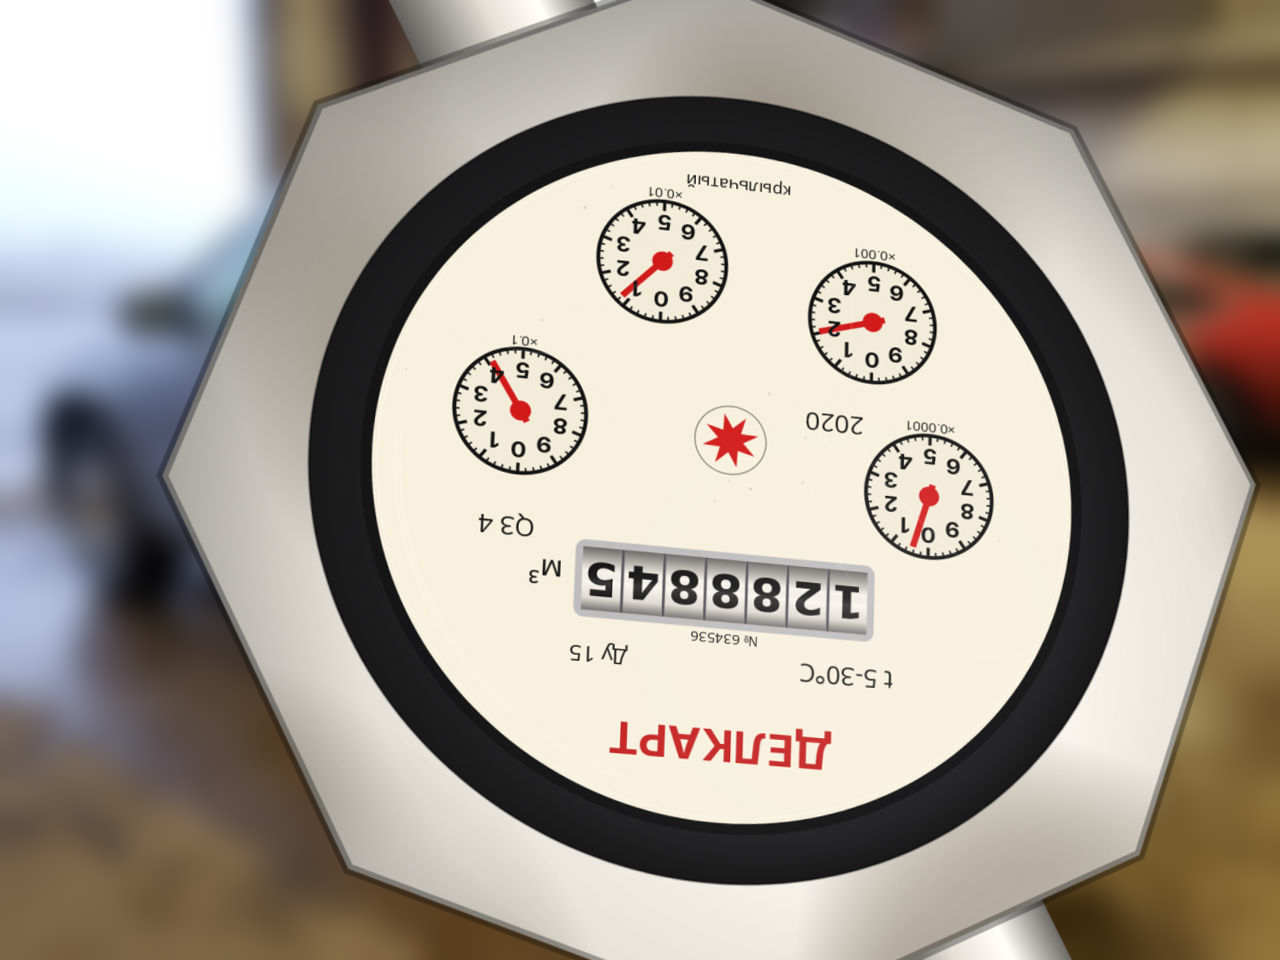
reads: 1288845.4120
